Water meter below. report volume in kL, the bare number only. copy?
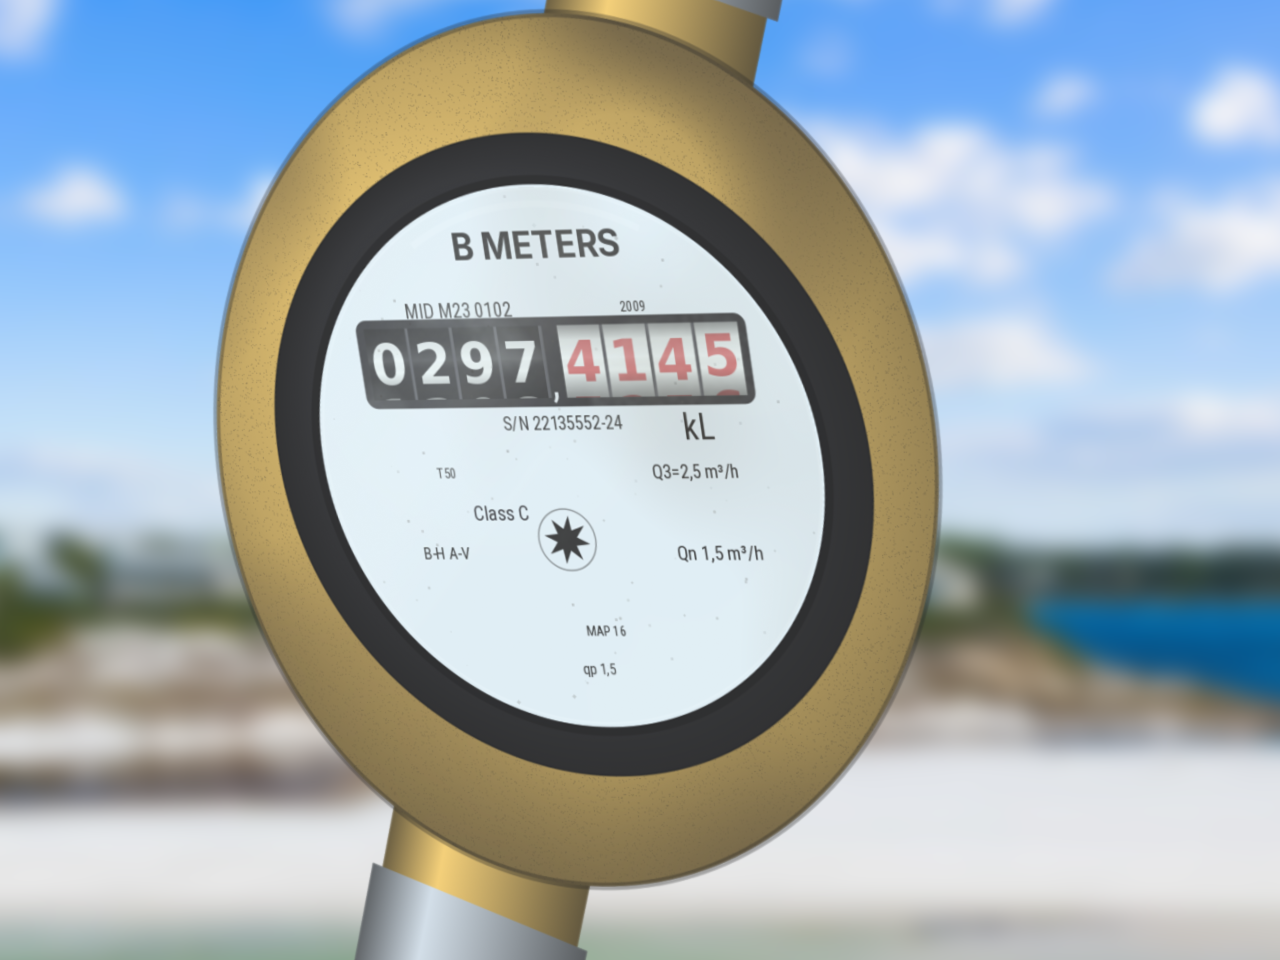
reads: 297.4145
